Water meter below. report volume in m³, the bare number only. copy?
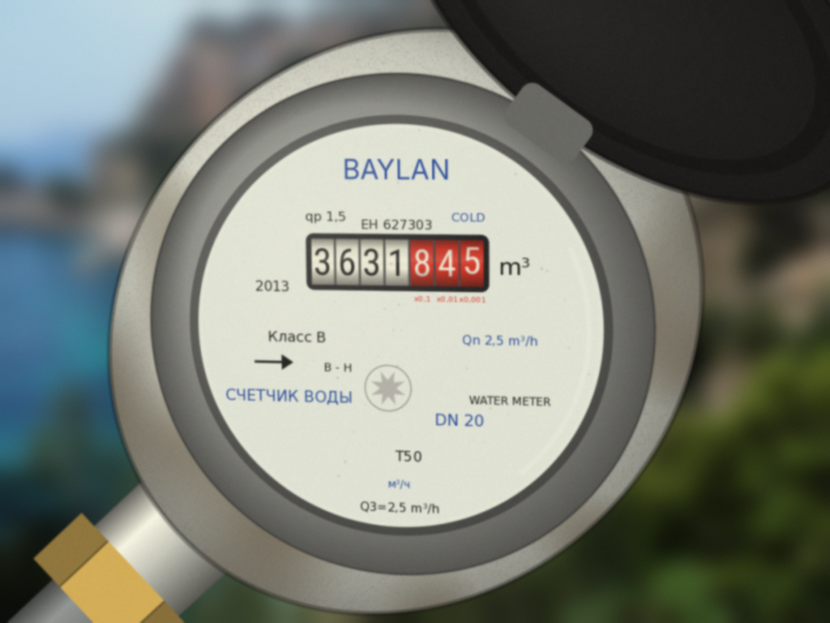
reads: 3631.845
